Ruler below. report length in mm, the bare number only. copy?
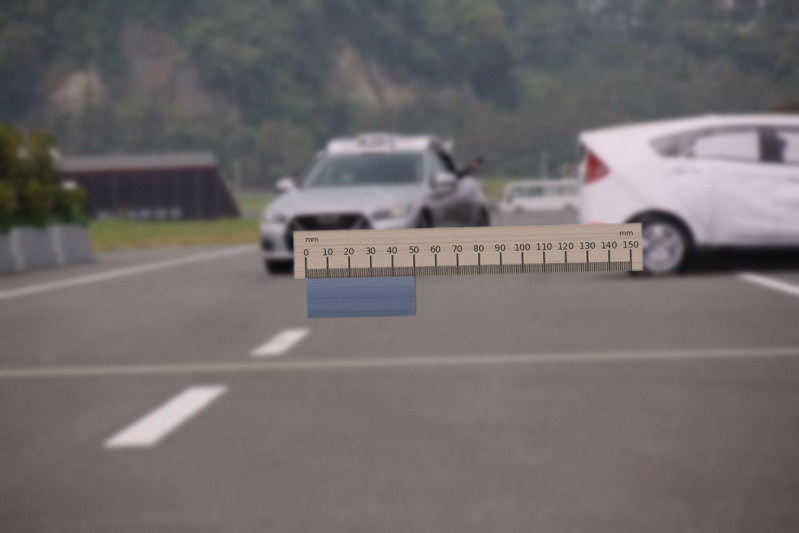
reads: 50
